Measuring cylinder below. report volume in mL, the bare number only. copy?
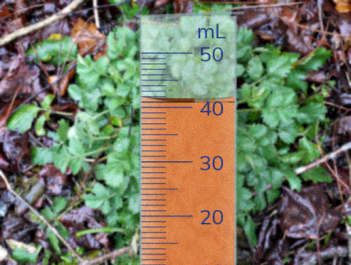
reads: 41
